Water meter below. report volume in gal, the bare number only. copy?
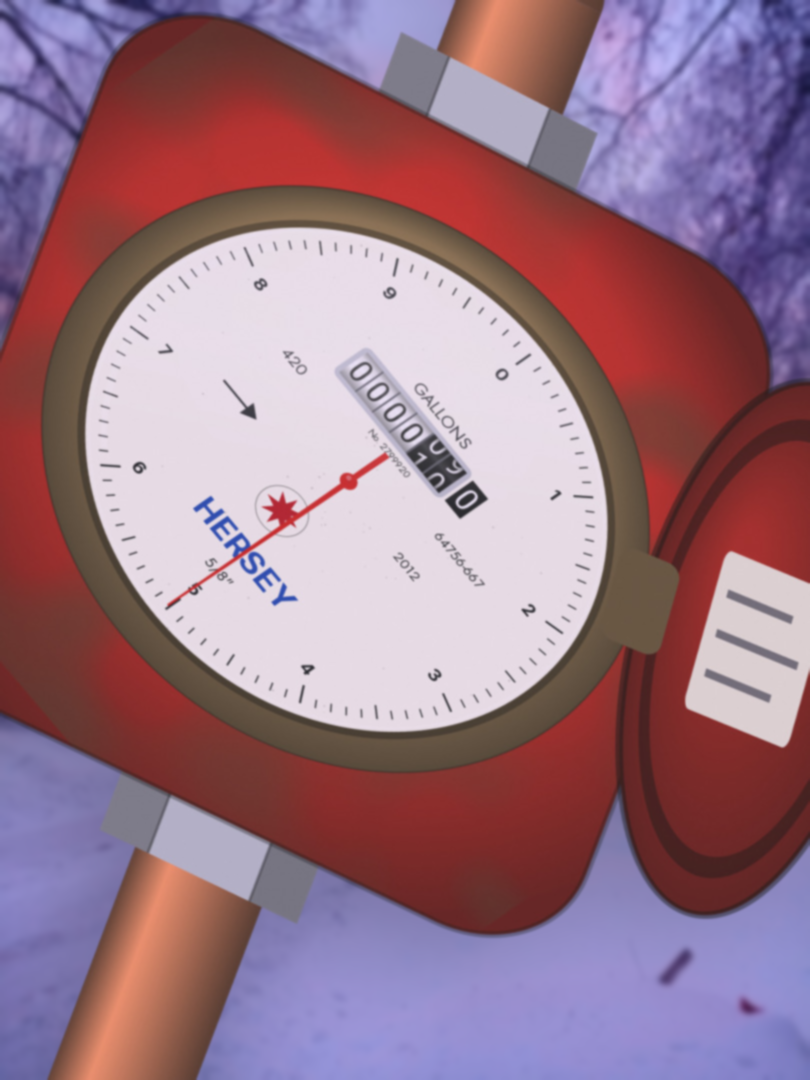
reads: 95.0
